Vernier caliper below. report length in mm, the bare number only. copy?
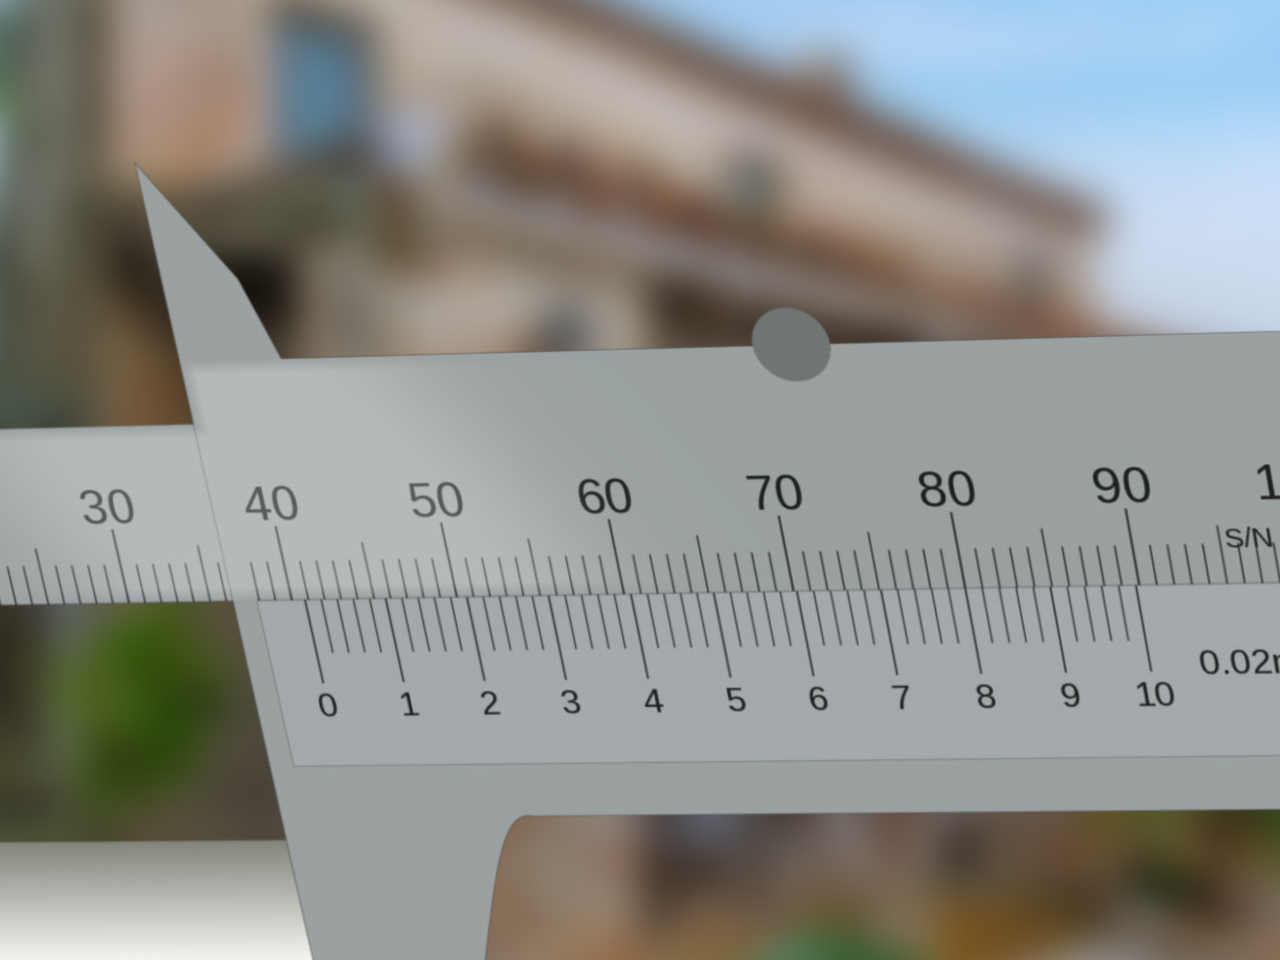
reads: 40.8
